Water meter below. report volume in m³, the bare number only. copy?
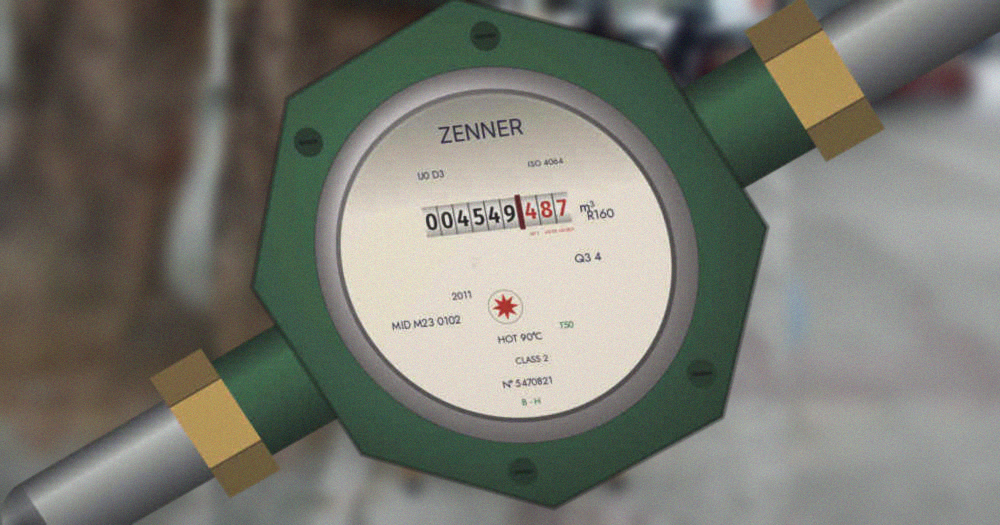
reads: 4549.487
